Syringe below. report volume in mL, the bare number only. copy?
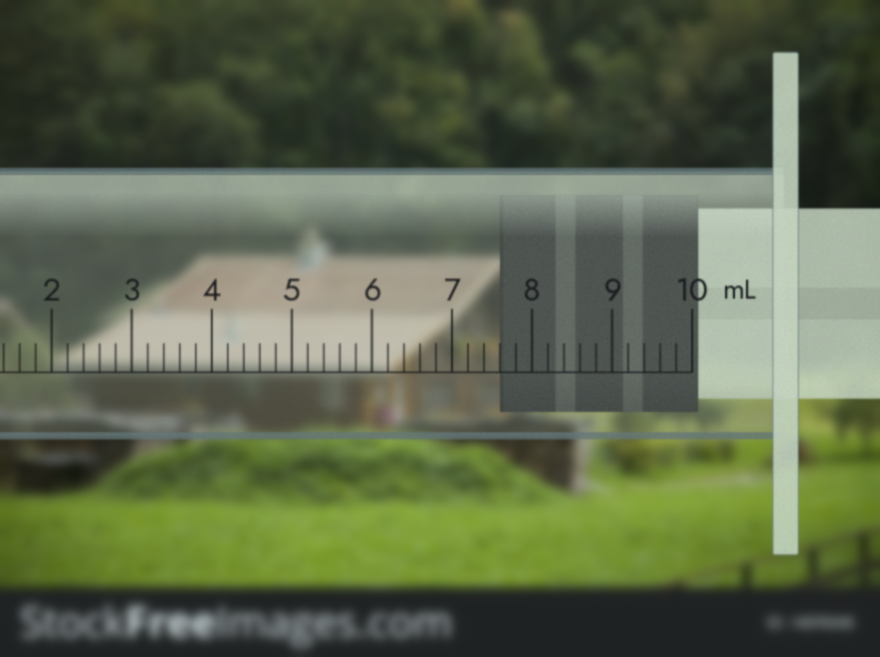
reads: 7.6
